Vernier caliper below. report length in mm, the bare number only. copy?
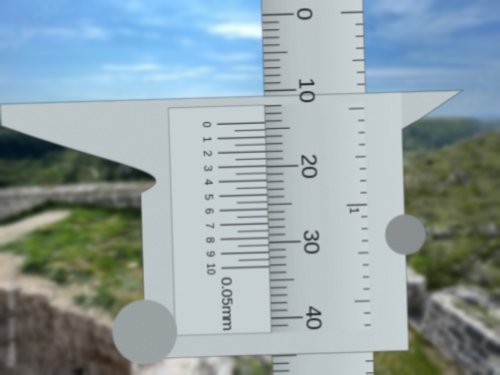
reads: 14.2
